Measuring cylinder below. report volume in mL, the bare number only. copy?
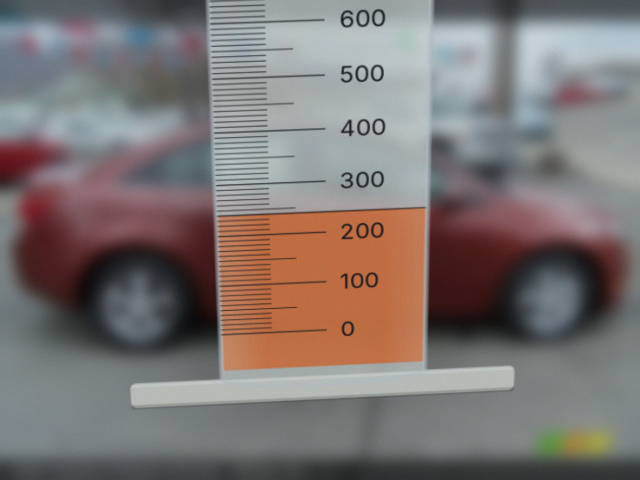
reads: 240
